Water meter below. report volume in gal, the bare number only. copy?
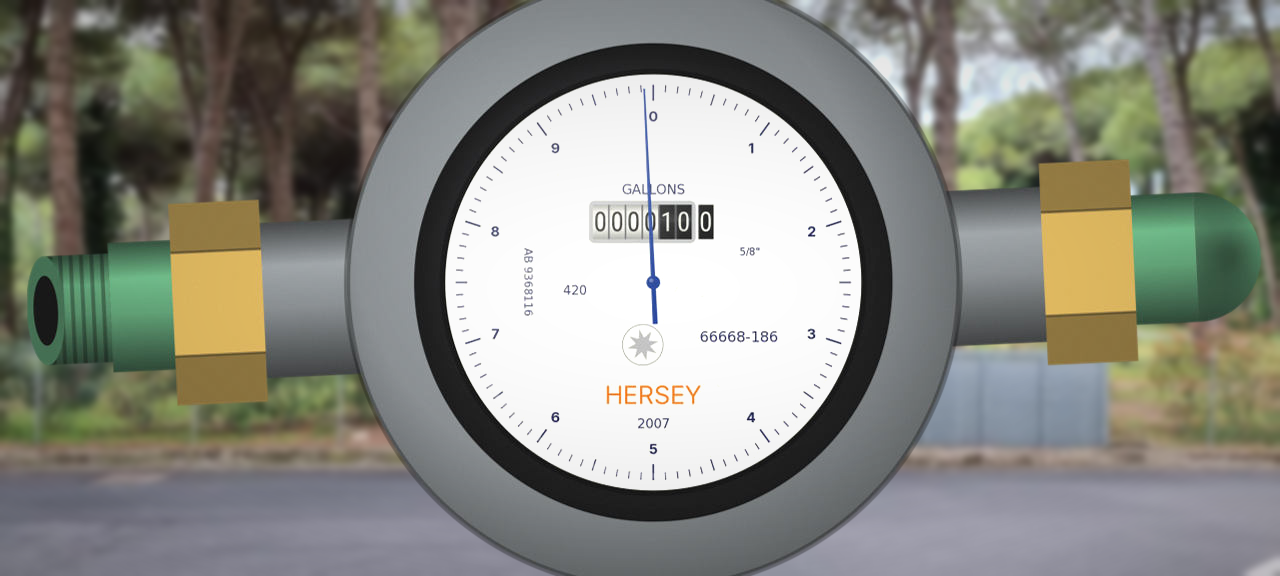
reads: 99.9
